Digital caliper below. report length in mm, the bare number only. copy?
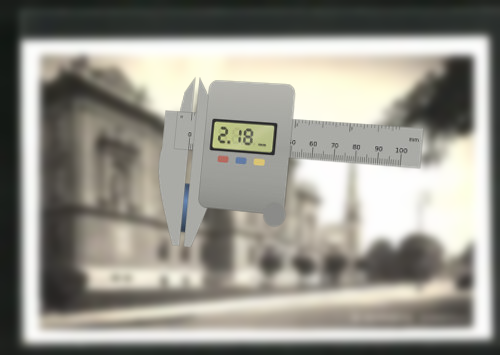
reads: 2.18
